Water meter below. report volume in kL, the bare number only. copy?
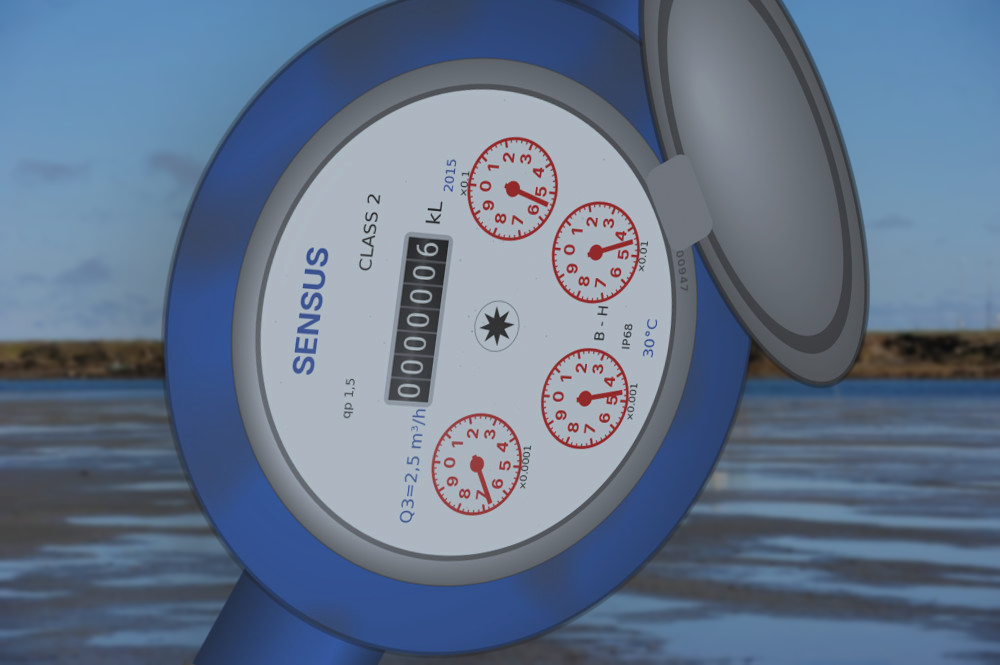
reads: 6.5446
